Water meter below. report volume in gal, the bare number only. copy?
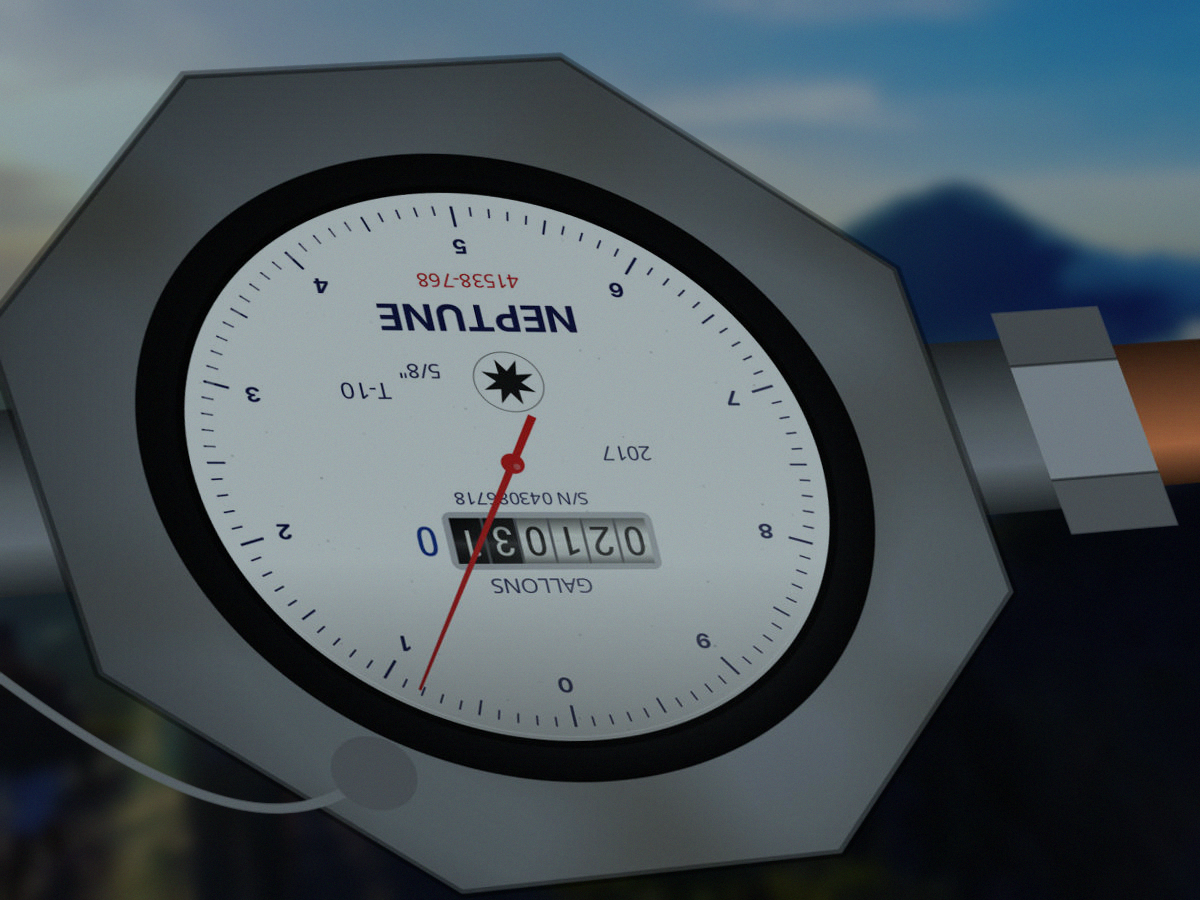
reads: 210310.8
